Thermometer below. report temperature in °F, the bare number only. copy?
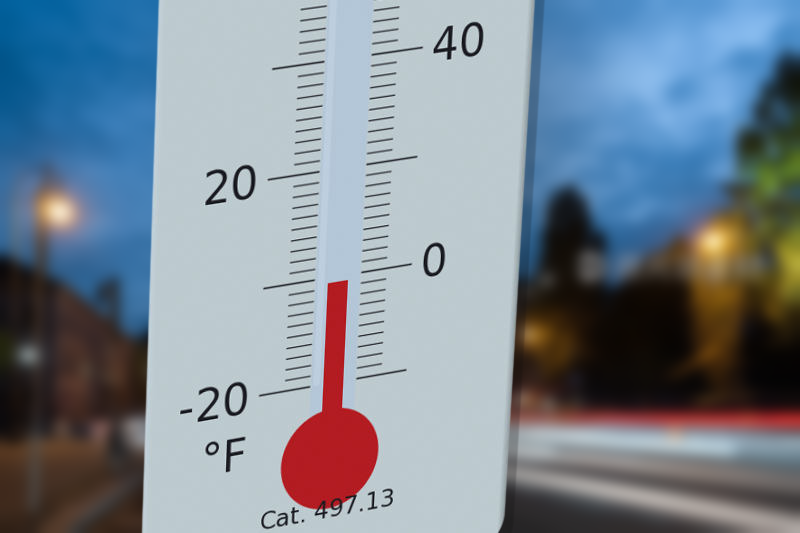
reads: -1
